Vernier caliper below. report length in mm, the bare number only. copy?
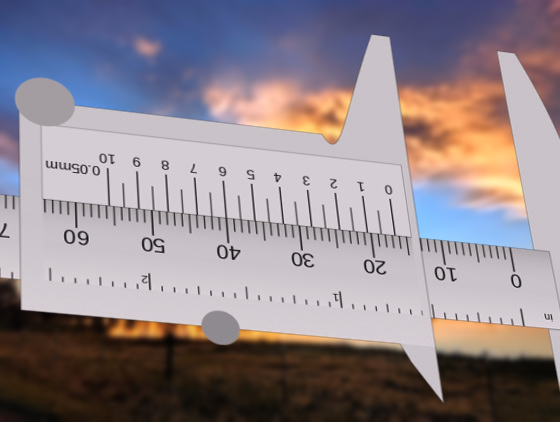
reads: 16.6
